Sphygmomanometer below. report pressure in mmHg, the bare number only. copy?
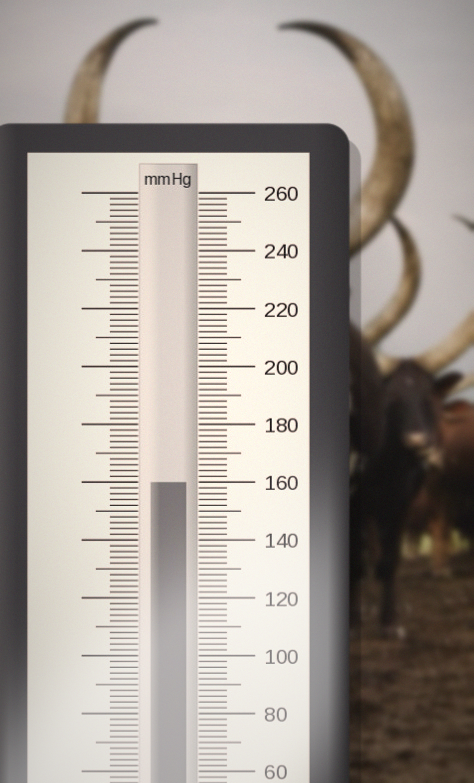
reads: 160
